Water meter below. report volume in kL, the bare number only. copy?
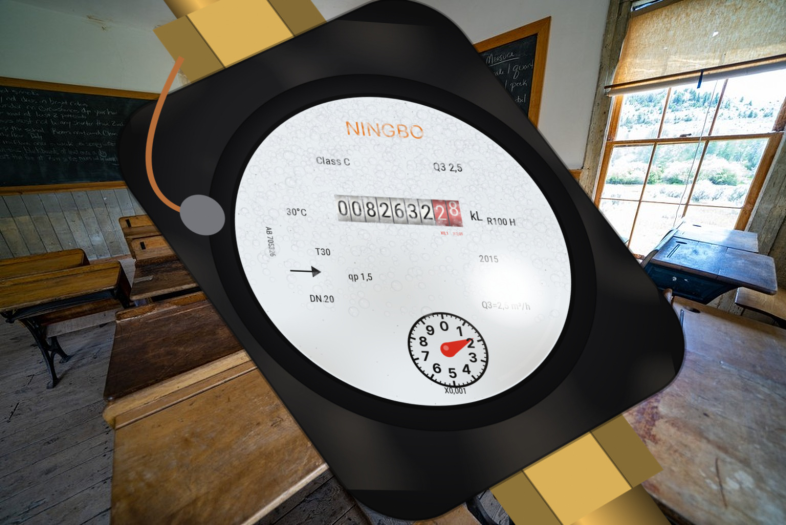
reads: 82632.281
